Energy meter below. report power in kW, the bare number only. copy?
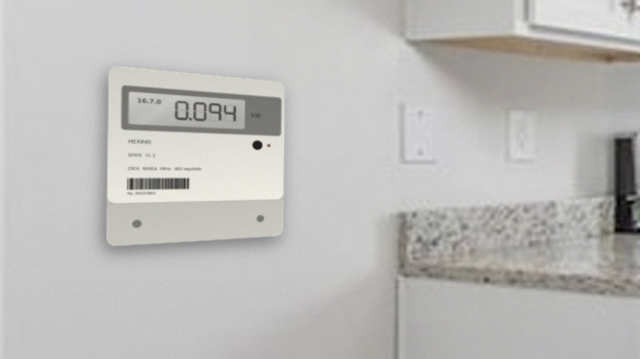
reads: 0.094
